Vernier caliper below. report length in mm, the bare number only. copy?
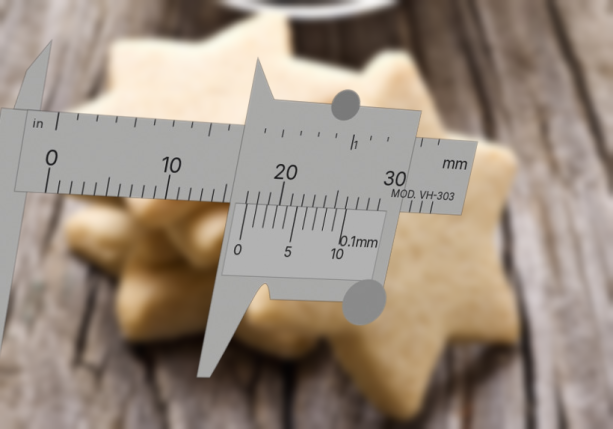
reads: 17.1
